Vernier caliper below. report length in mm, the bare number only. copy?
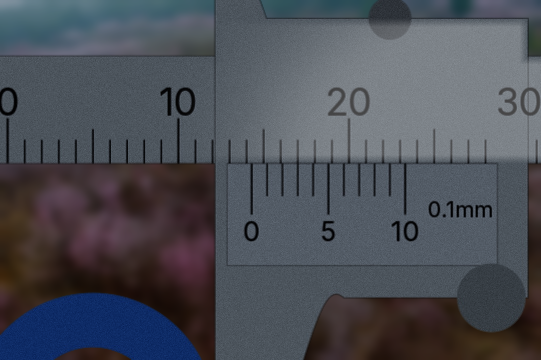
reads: 14.3
